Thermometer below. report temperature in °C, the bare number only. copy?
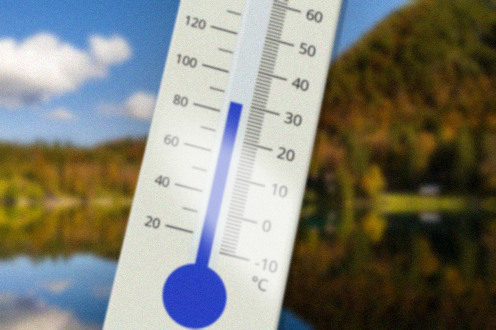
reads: 30
